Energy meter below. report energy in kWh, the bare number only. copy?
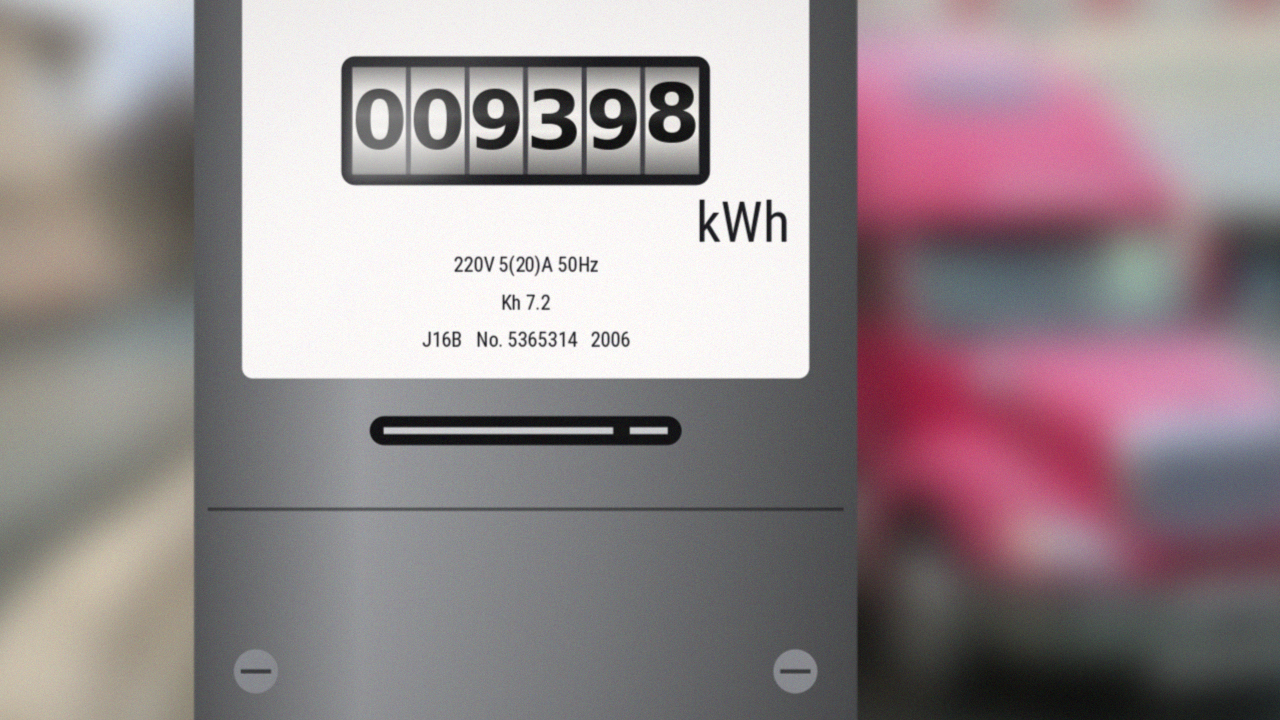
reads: 9398
